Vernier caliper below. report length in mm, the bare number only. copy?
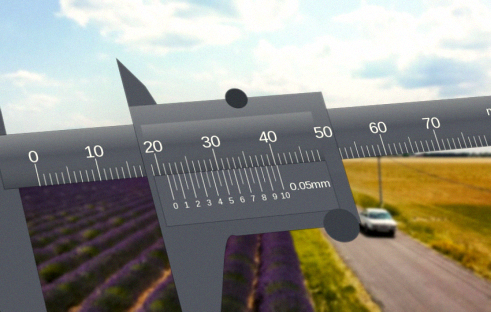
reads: 21.2
